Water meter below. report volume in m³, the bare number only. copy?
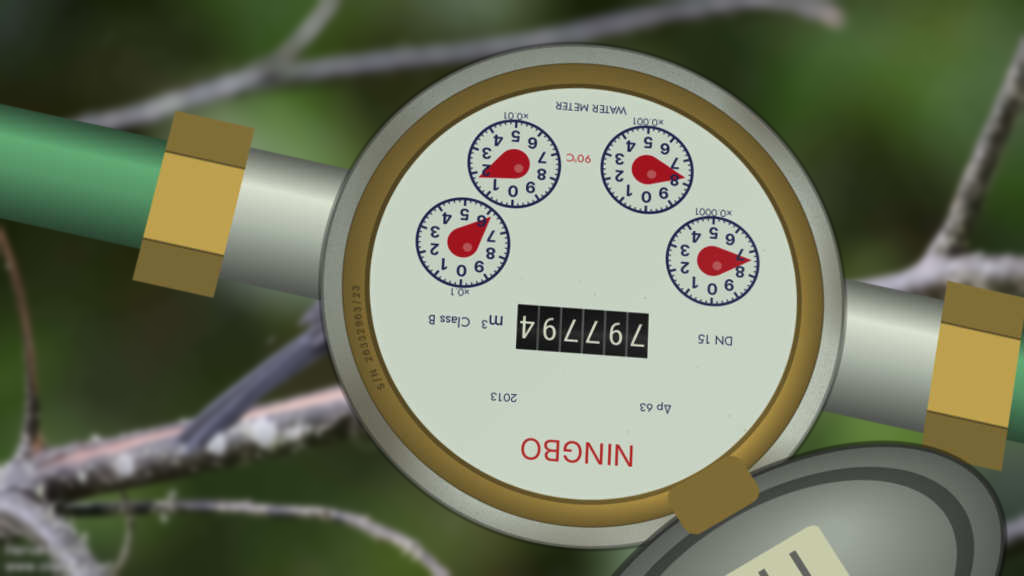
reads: 797794.6177
